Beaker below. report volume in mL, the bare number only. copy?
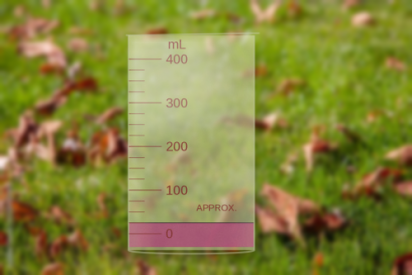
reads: 25
